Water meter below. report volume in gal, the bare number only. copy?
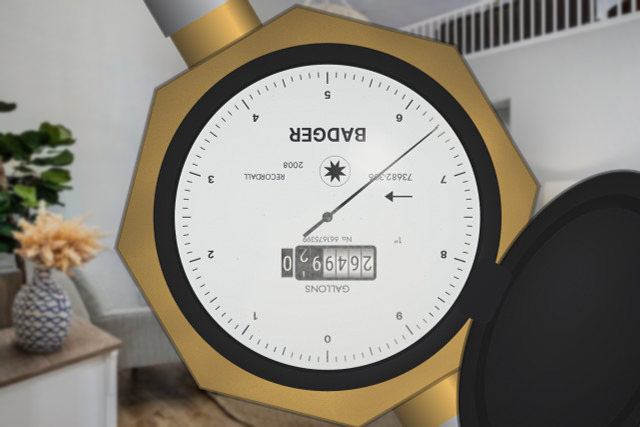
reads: 2649916.4
